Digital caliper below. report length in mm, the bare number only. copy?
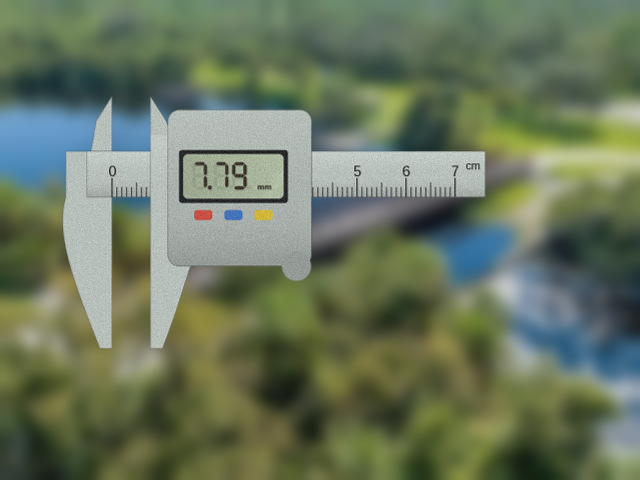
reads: 7.79
